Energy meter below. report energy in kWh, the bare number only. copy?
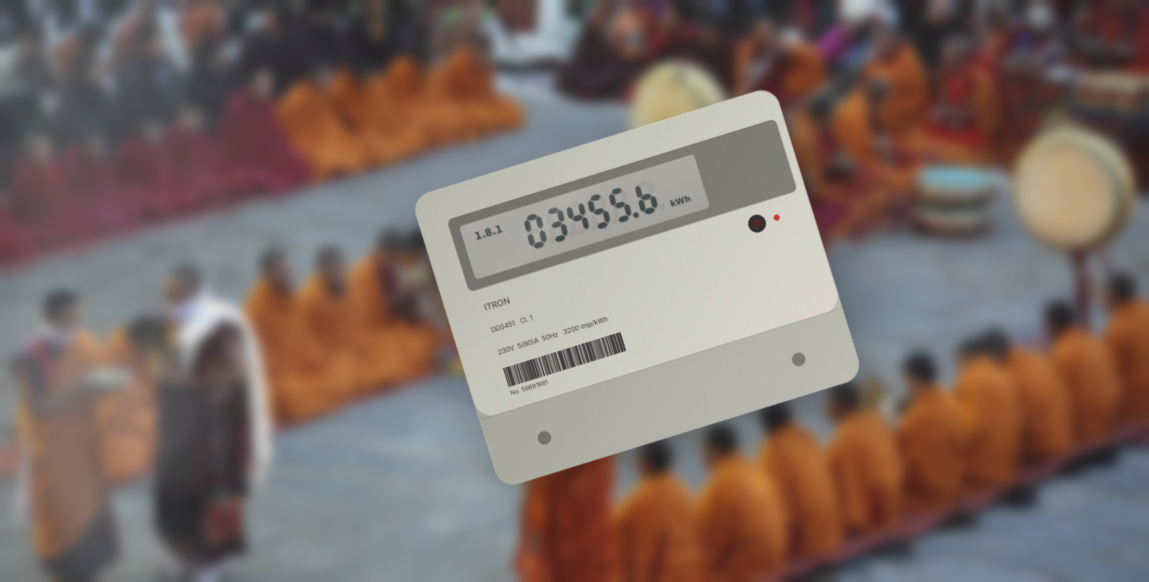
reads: 3455.6
